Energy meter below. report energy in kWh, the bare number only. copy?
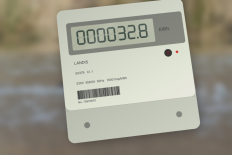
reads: 32.8
